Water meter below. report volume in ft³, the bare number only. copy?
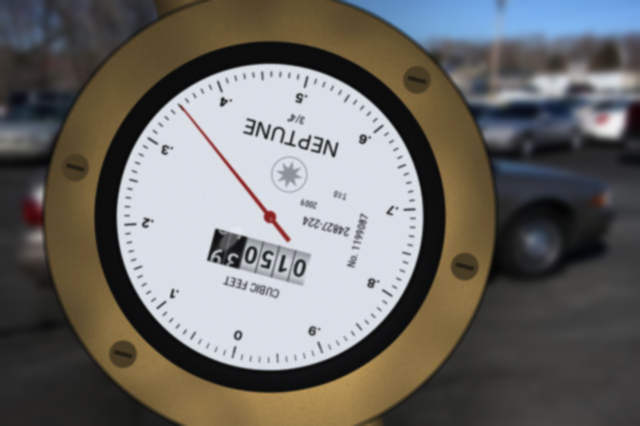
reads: 15039.35
